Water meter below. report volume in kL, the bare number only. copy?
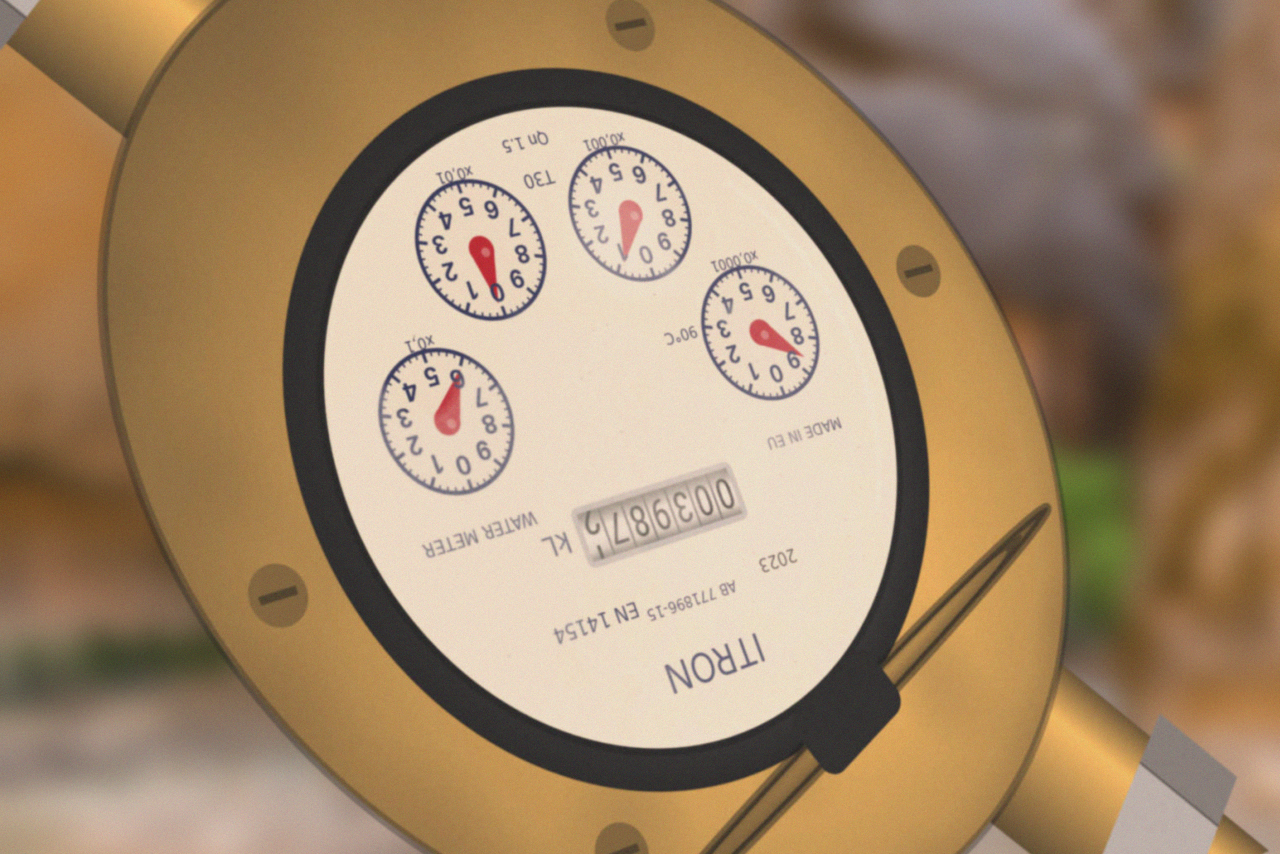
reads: 39871.6008
